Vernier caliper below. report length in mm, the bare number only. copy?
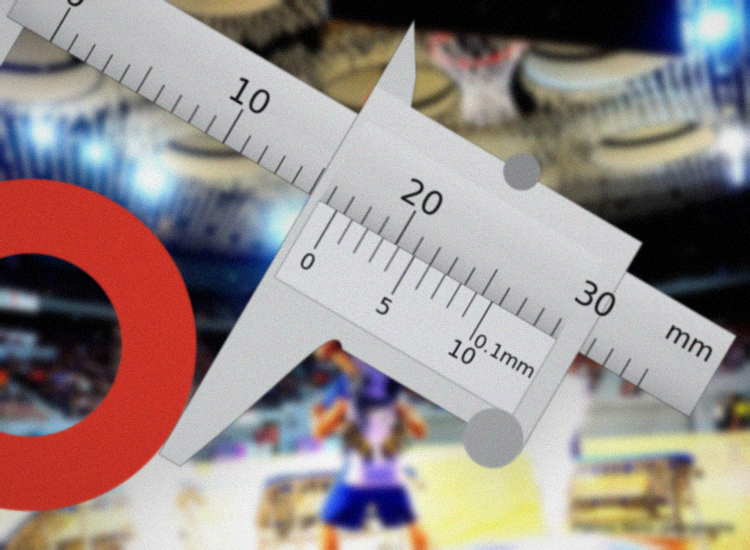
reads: 16.6
